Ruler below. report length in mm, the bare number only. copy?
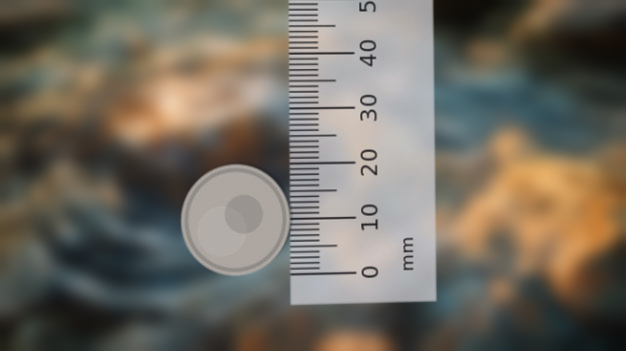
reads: 20
